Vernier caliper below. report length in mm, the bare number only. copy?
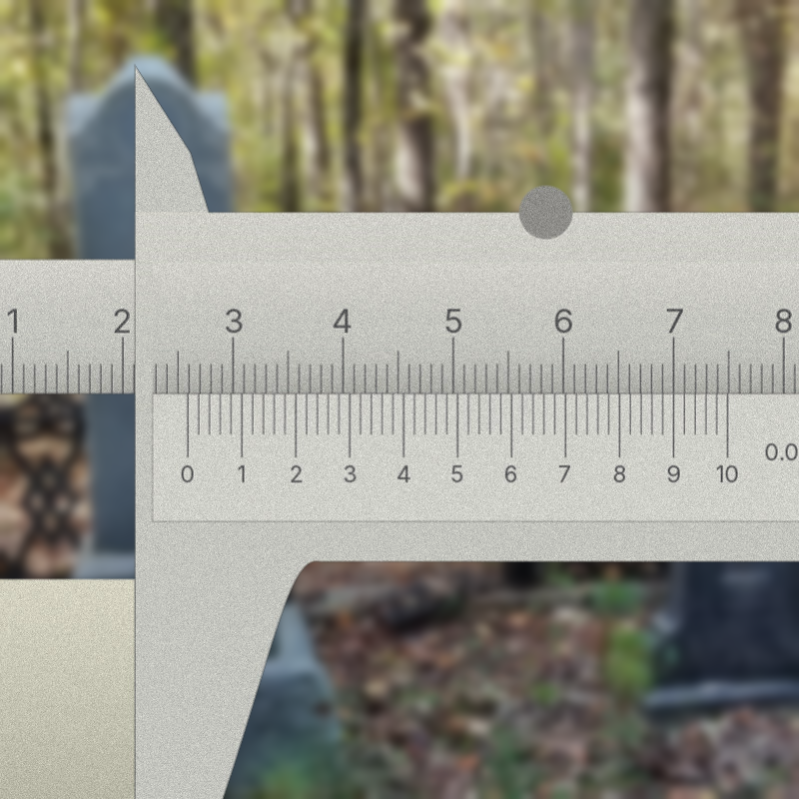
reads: 25.9
